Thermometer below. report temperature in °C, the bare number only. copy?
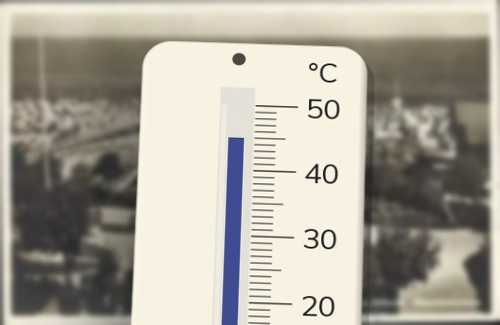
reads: 45
